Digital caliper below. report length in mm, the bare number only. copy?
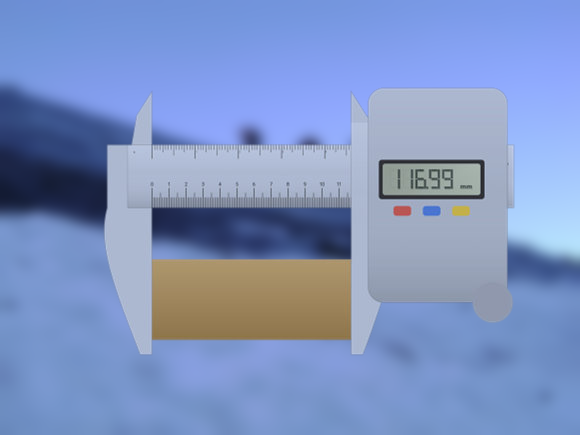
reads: 116.99
